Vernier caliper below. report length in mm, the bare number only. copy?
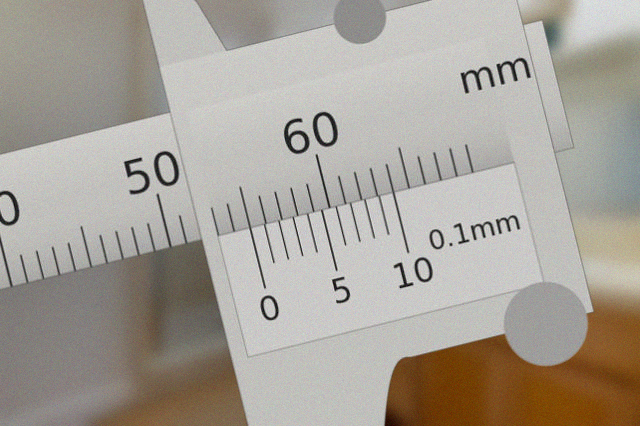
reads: 55.0
